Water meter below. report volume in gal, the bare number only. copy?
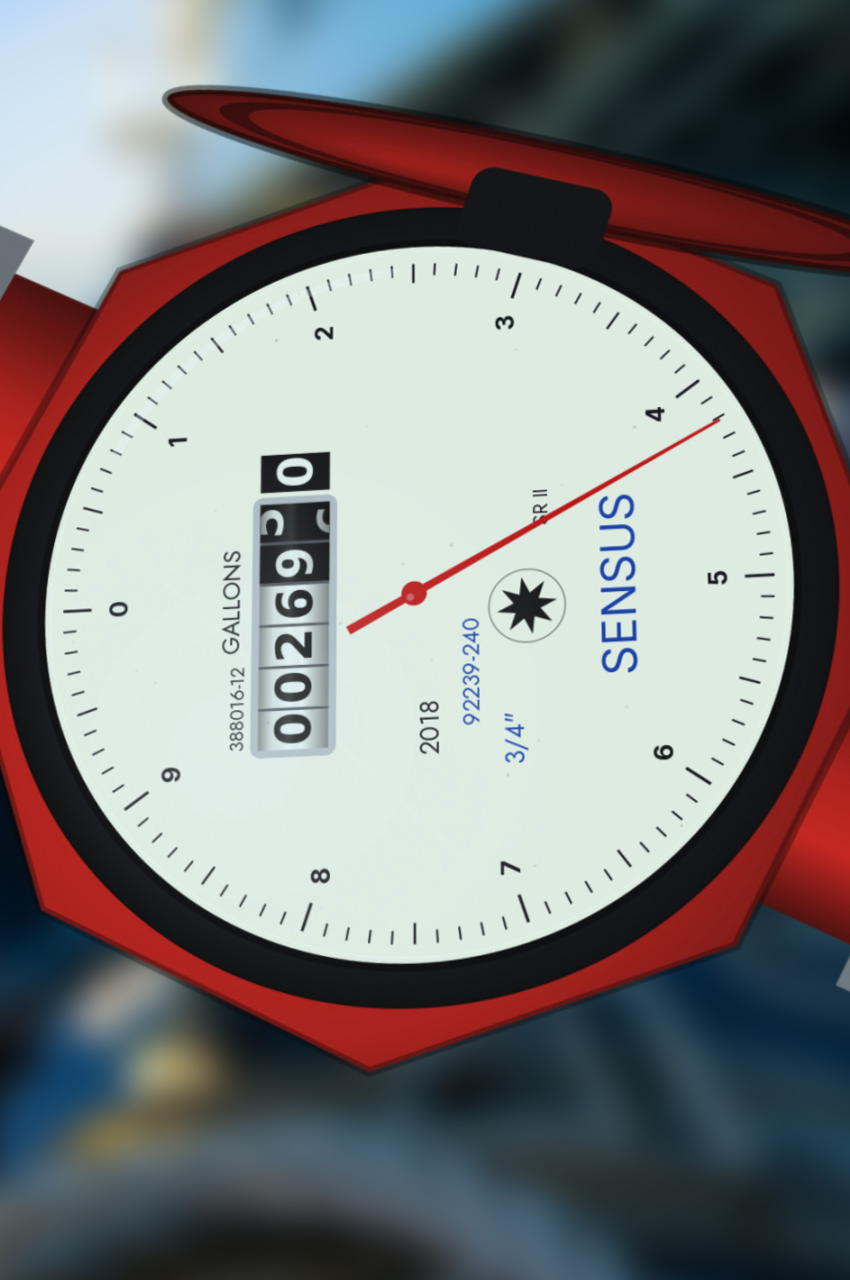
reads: 26954.2
